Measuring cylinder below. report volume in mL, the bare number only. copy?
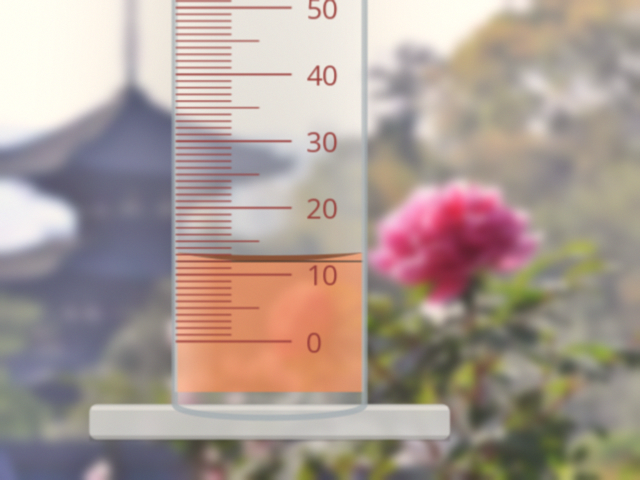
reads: 12
